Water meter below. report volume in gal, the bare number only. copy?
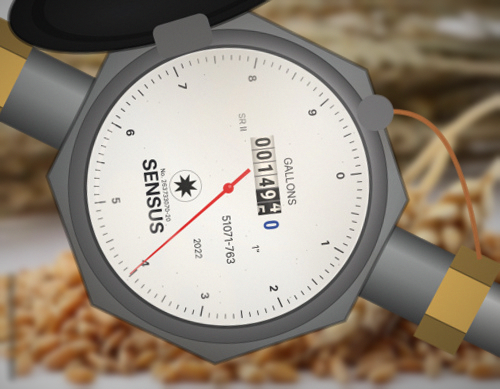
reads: 14944.0
